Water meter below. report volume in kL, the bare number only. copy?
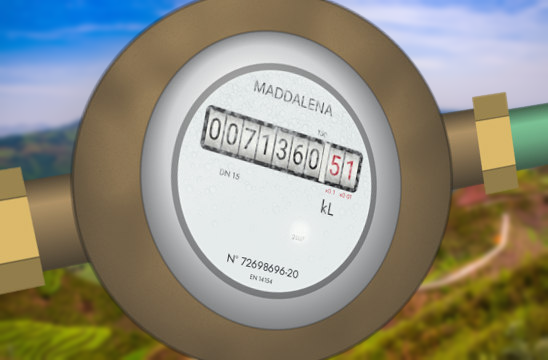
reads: 71360.51
